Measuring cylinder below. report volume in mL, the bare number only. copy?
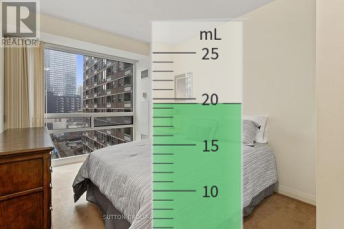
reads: 19.5
